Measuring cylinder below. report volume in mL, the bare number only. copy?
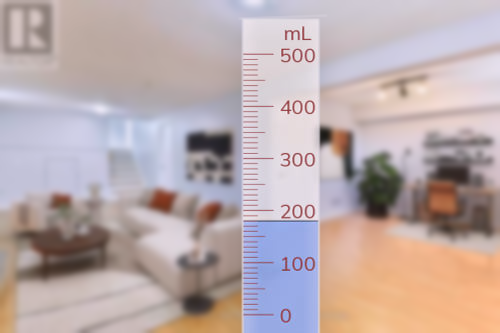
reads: 180
